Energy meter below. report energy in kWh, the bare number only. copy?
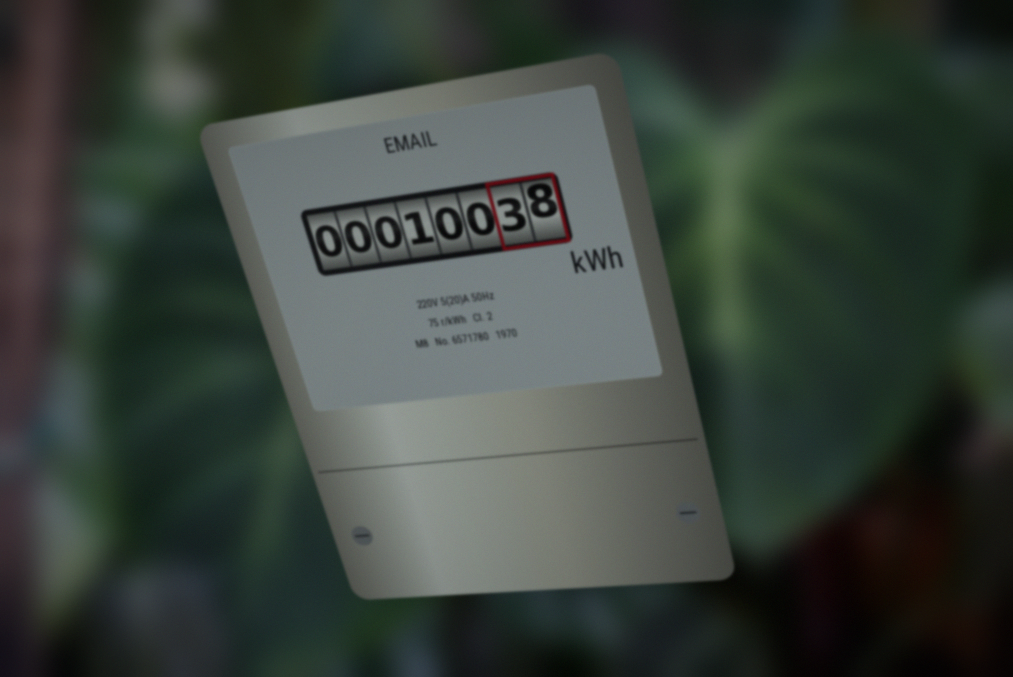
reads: 100.38
